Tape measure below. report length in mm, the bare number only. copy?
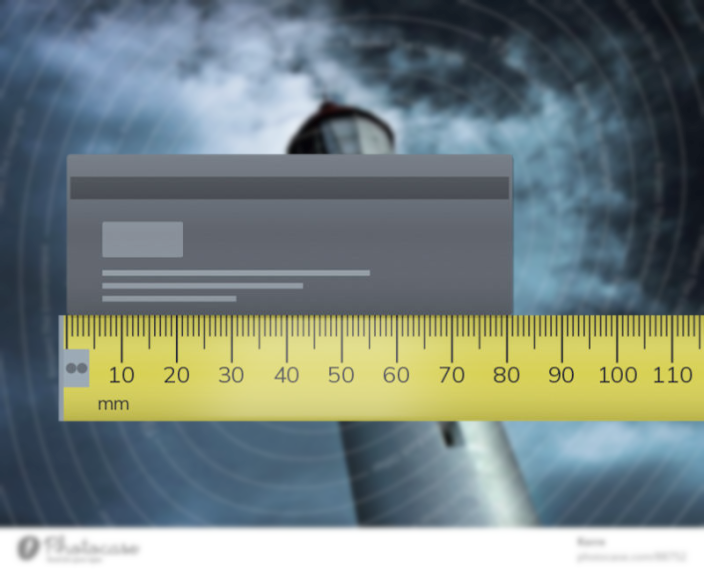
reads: 81
